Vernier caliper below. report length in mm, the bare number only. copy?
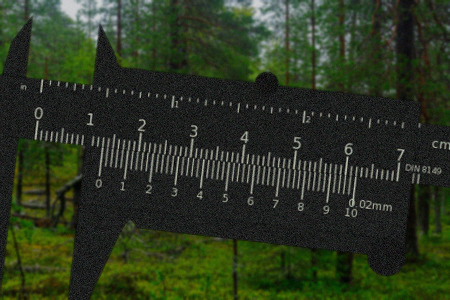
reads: 13.0
